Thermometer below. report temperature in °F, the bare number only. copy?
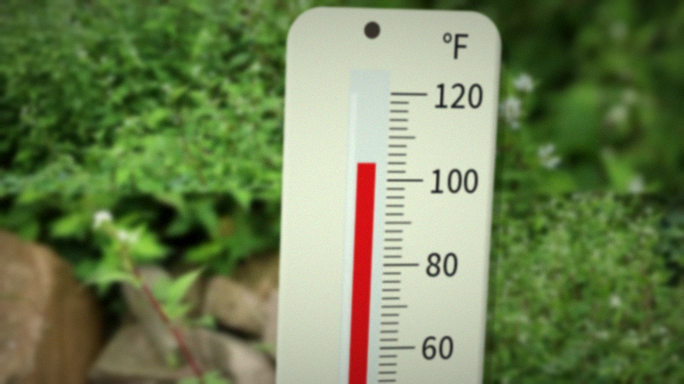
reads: 104
